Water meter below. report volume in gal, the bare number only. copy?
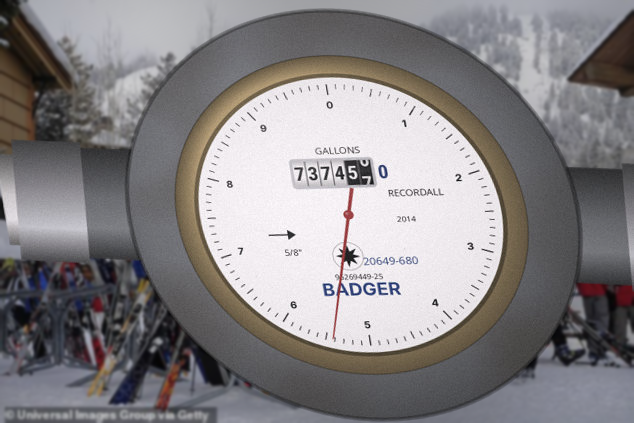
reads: 7374565.4
